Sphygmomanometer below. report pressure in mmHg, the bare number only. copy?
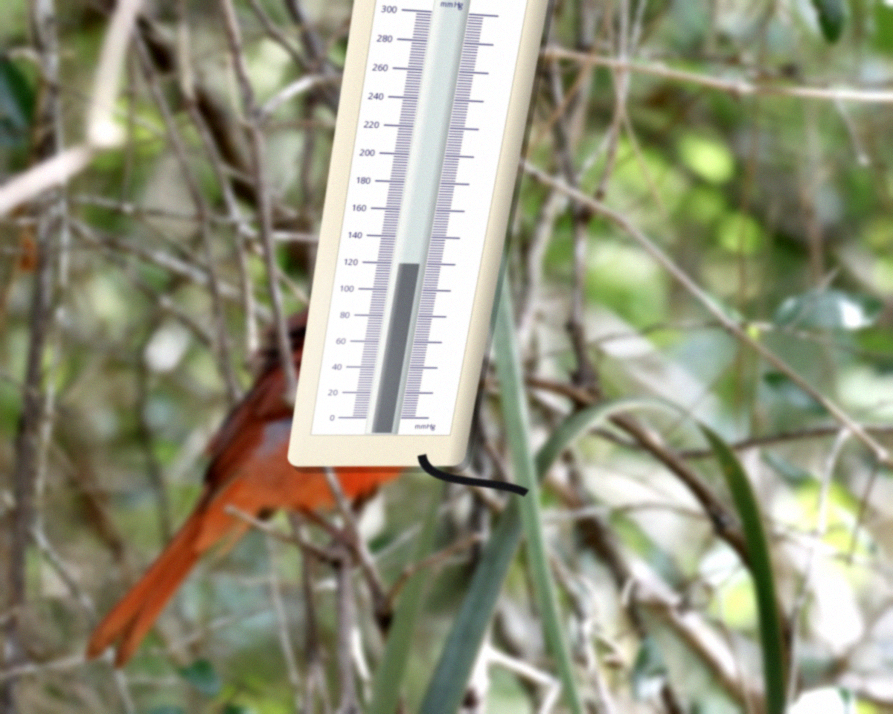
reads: 120
